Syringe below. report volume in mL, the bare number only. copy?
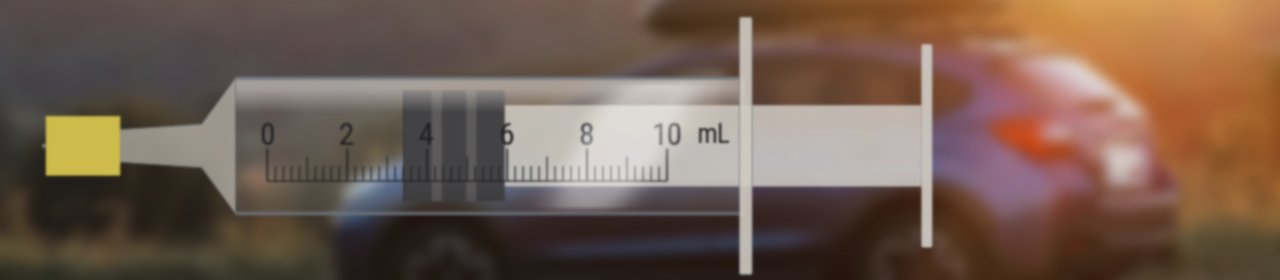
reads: 3.4
